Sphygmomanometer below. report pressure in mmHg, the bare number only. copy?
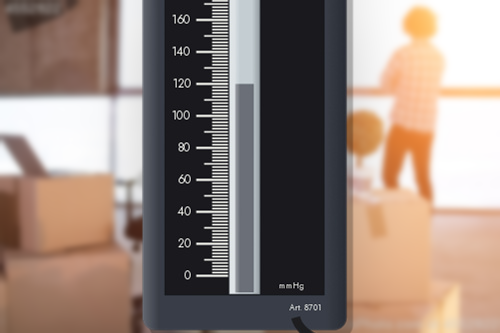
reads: 120
